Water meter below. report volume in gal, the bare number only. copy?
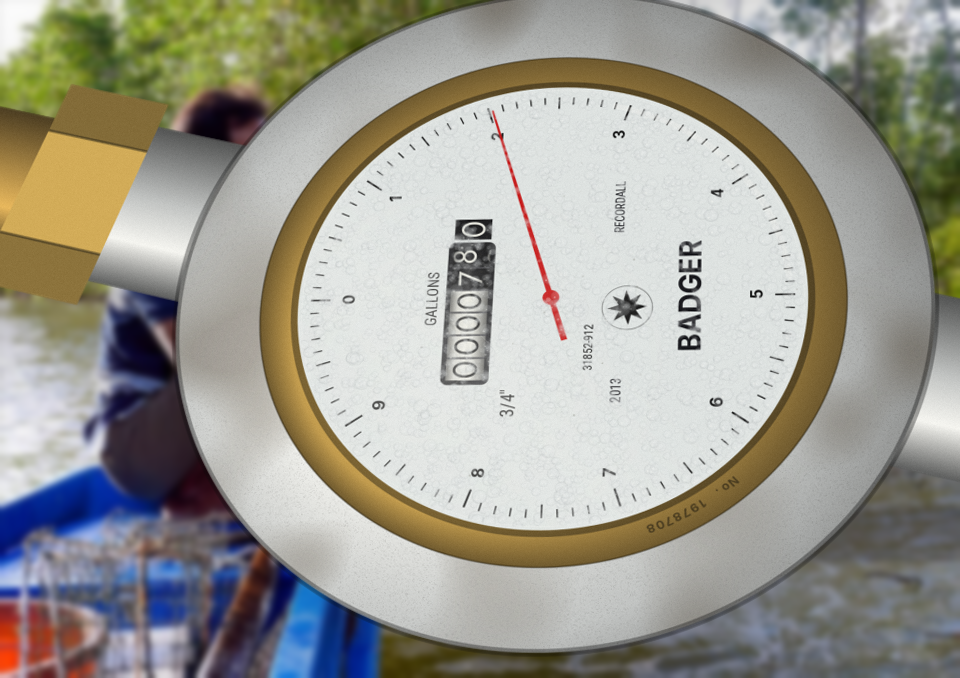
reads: 782.0
